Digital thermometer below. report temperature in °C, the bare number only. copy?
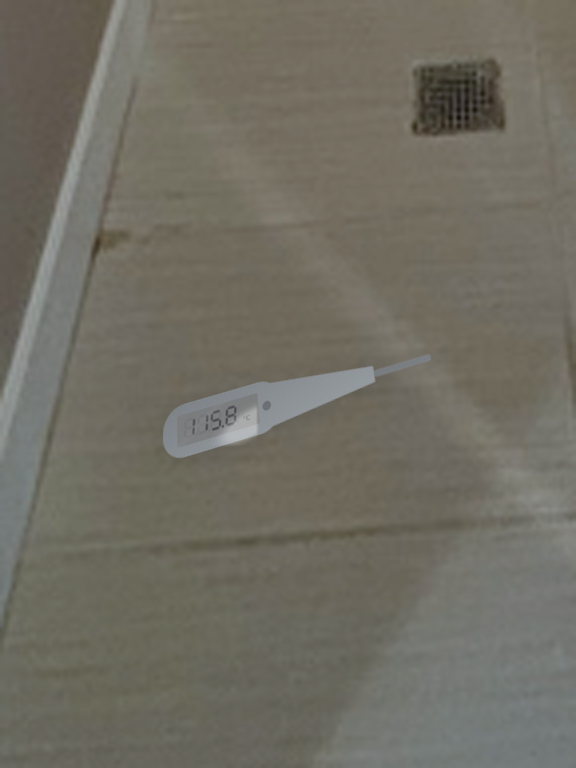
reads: 115.8
